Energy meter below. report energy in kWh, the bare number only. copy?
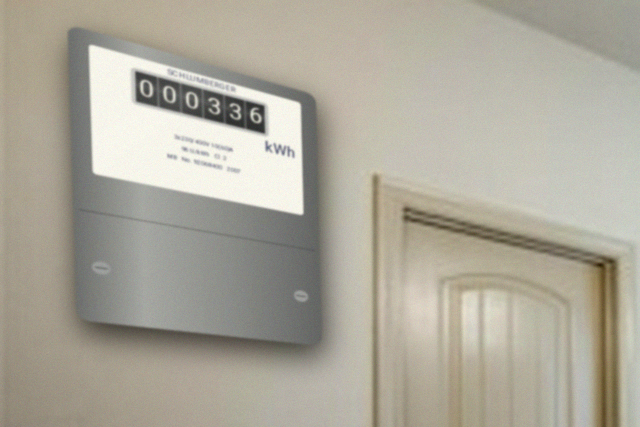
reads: 336
